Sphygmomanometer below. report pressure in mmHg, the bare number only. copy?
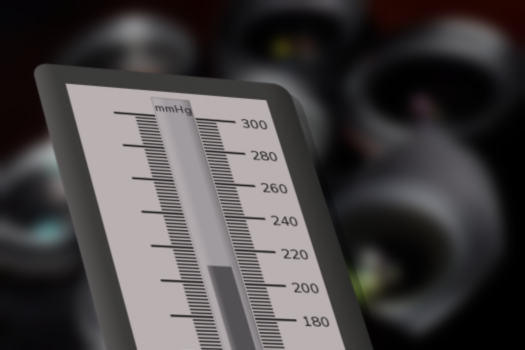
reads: 210
